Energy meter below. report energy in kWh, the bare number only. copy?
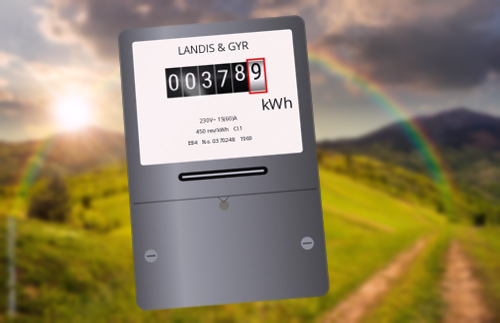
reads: 378.9
